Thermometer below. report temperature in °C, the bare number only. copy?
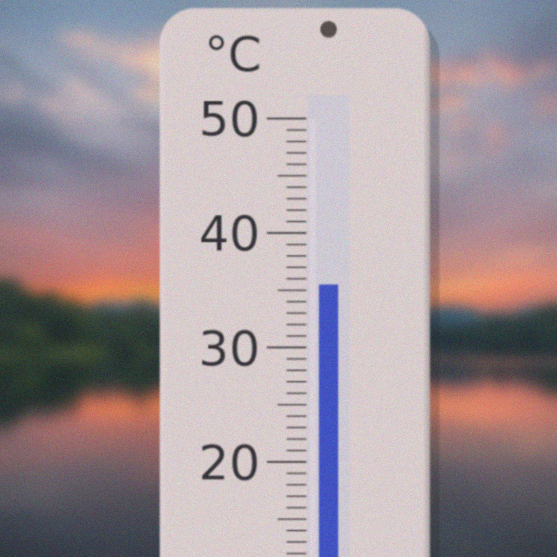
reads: 35.5
